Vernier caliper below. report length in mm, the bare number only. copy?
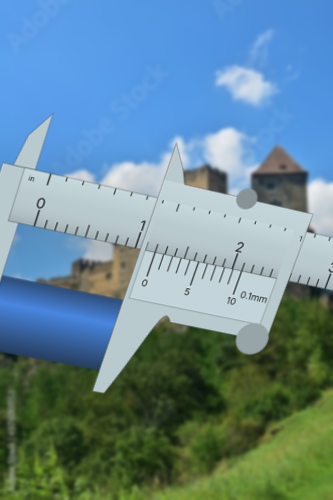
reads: 12.0
